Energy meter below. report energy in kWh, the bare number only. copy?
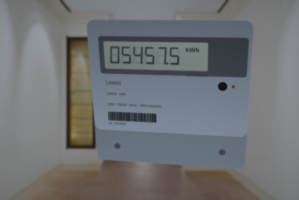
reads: 5457.5
